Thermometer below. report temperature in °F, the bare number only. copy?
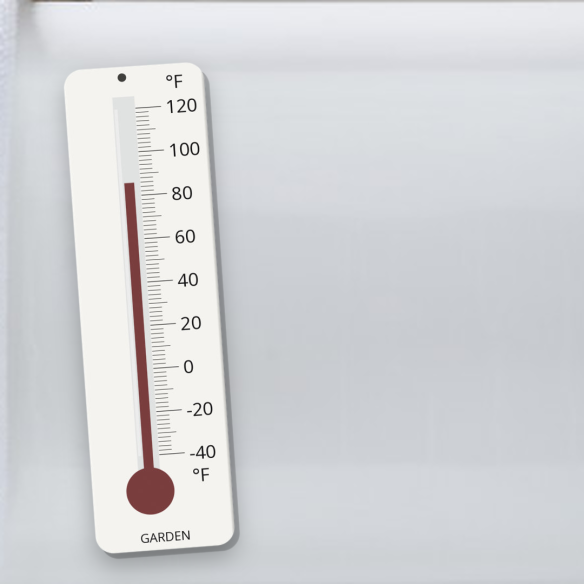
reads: 86
